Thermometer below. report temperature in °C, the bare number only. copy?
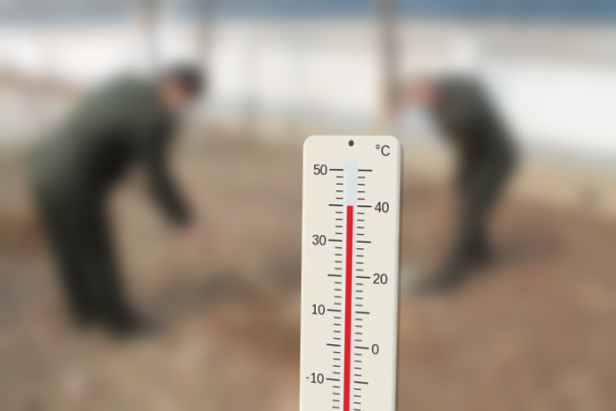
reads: 40
